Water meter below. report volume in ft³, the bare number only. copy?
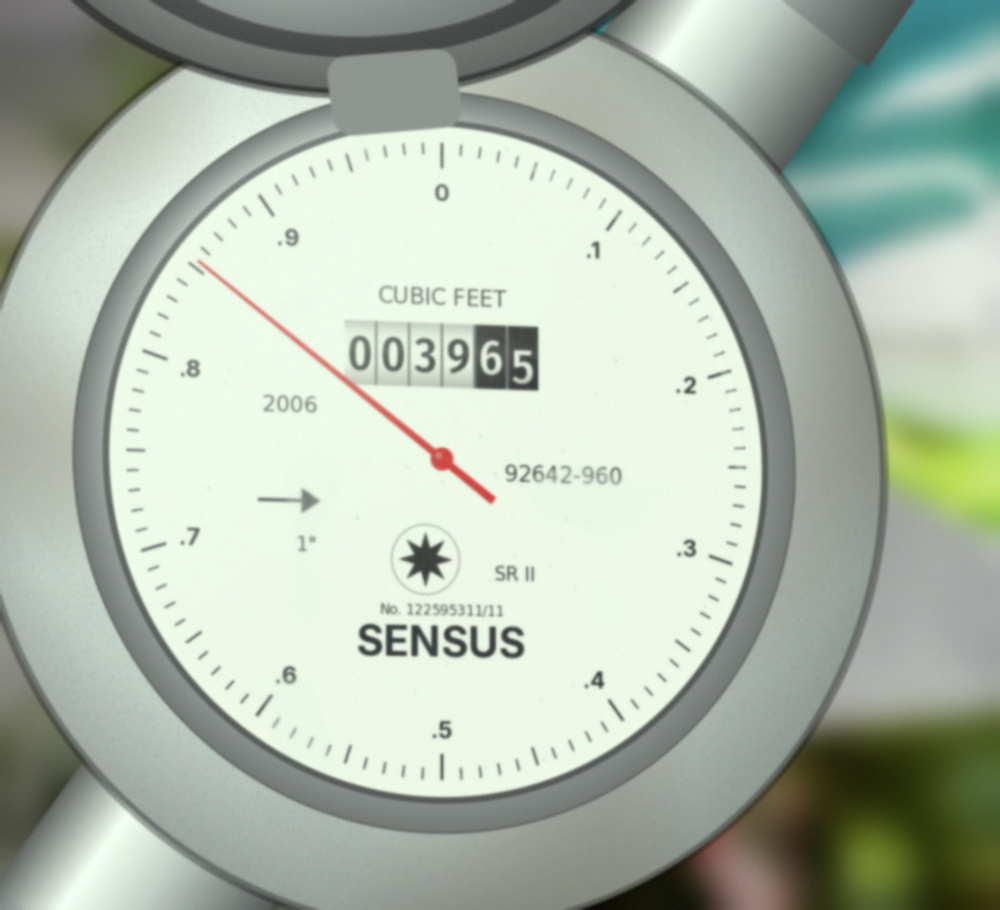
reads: 3964.85
